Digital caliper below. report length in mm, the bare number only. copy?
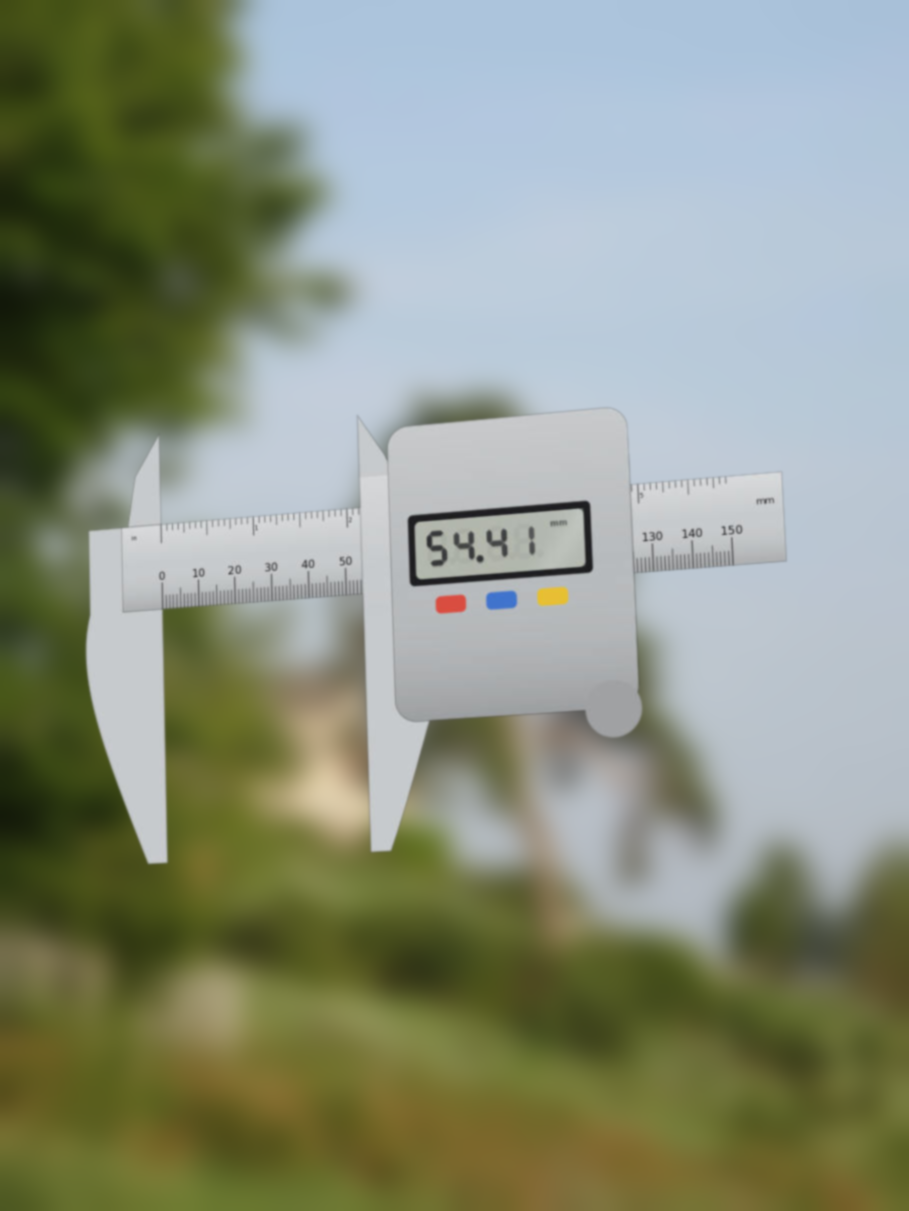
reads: 54.41
